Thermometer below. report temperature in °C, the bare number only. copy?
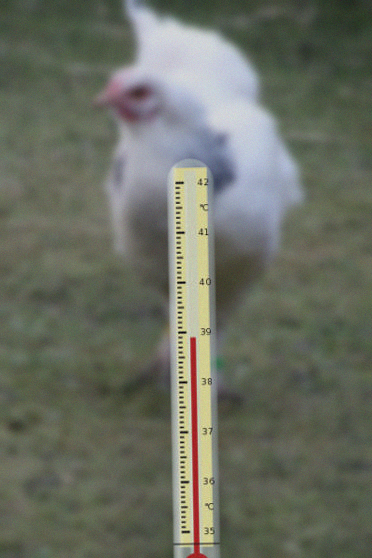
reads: 38.9
